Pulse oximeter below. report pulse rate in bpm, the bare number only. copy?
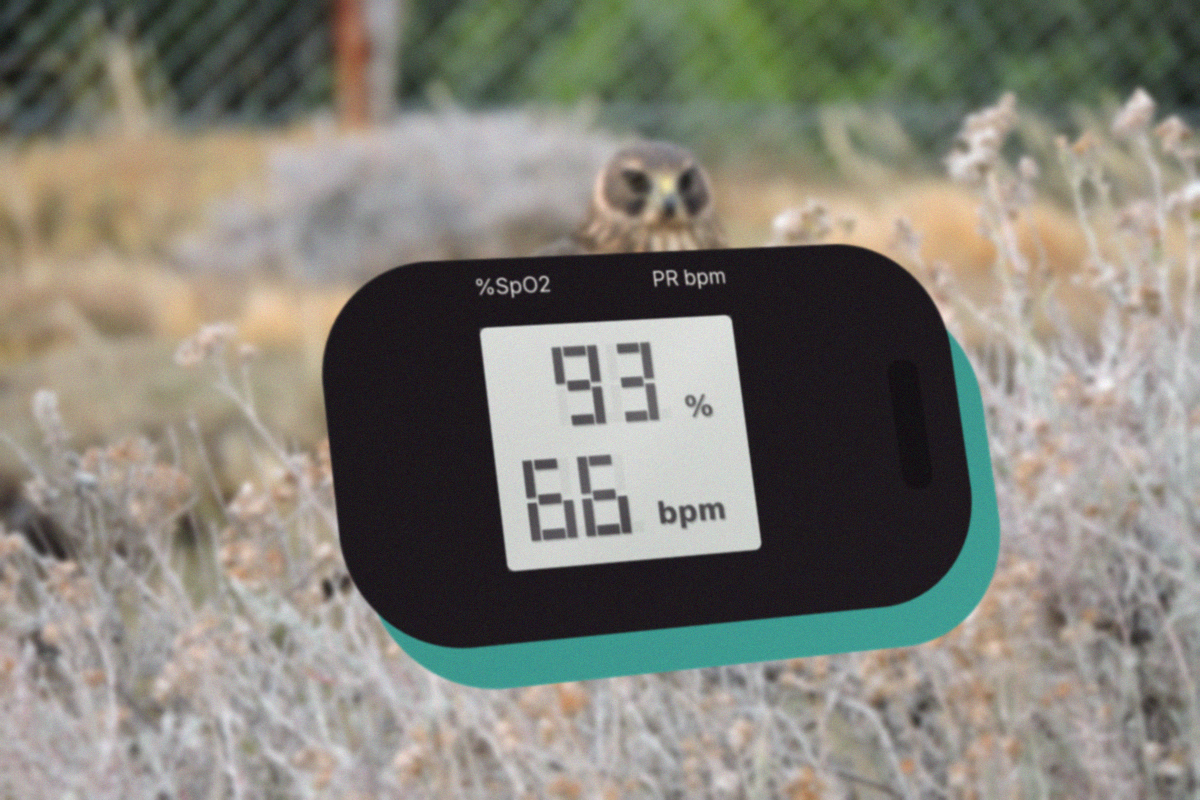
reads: 66
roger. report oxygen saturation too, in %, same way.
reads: 93
